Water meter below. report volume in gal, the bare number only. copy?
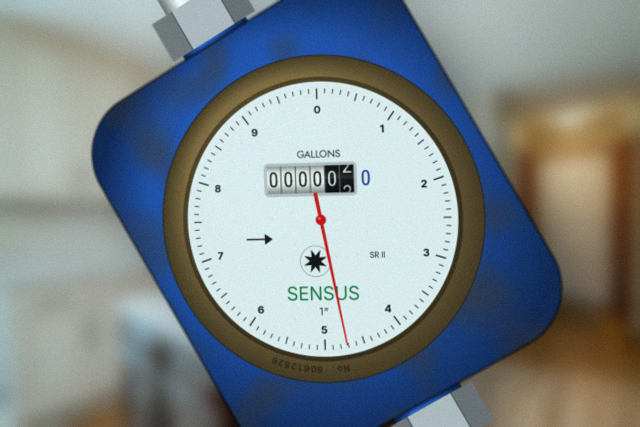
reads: 24.7
